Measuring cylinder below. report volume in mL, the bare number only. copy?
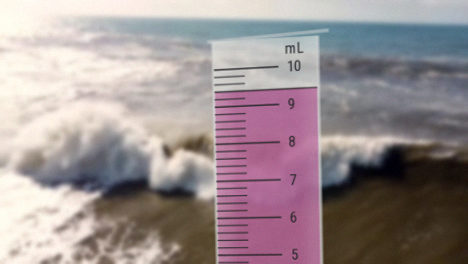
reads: 9.4
